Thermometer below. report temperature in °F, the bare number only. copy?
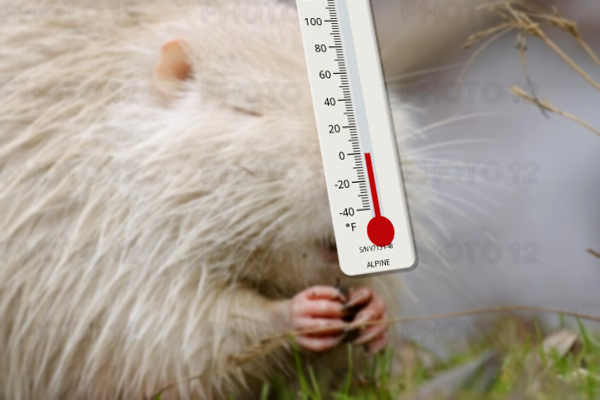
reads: 0
